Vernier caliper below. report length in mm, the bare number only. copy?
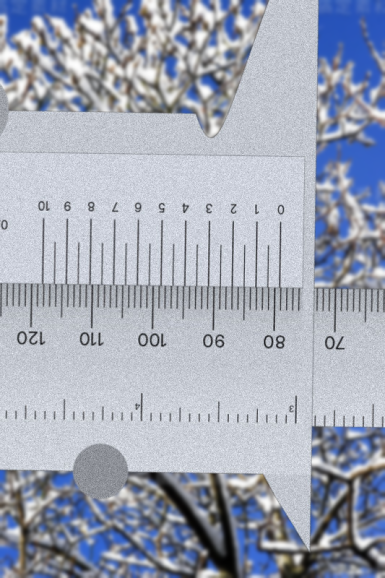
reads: 79.2
